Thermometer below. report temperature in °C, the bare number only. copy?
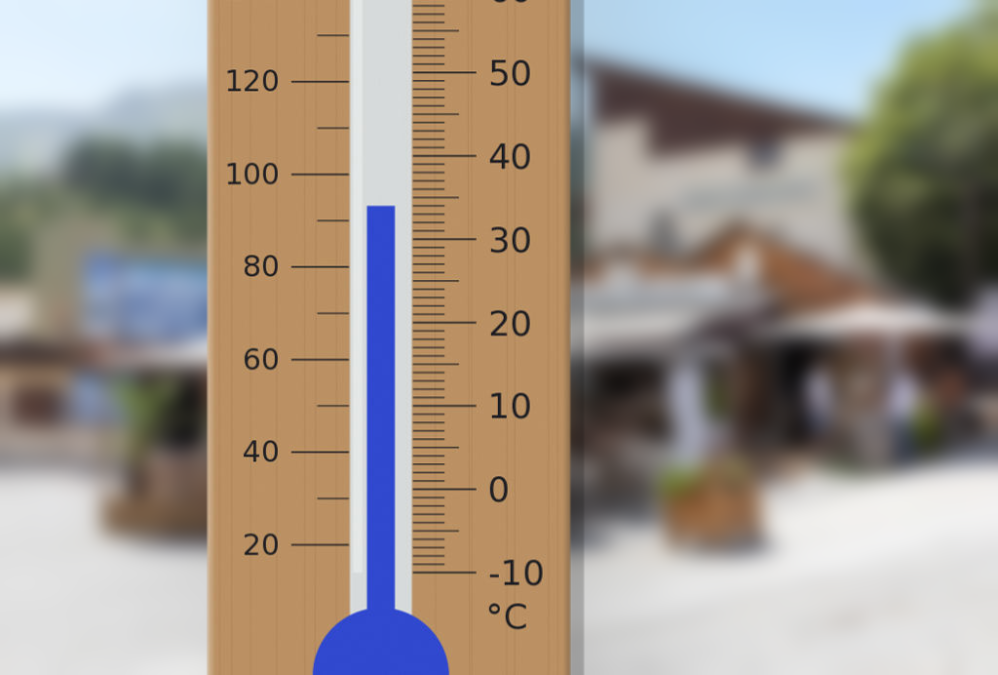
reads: 34
